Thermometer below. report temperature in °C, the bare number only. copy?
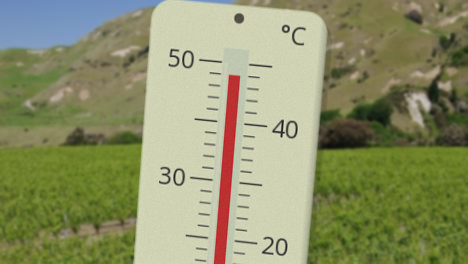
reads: 48
